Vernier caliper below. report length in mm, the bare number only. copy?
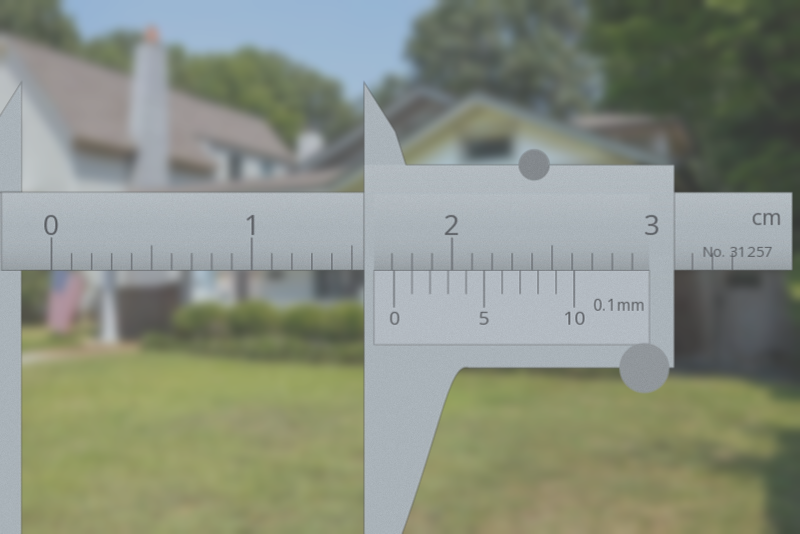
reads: 17.1
